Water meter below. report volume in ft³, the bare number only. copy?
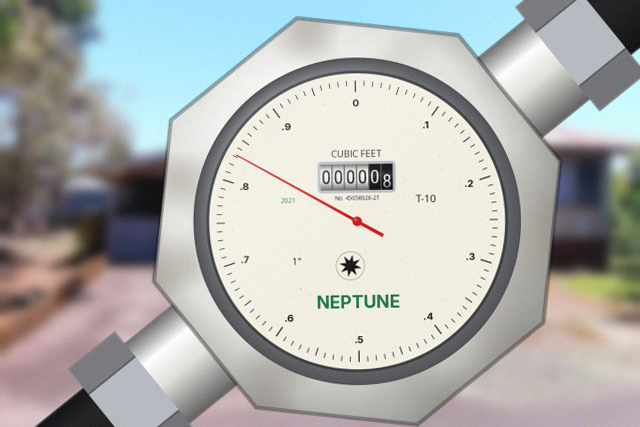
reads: 7.83
